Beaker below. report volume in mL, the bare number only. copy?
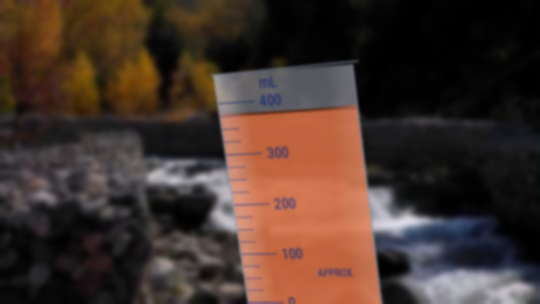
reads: 375
